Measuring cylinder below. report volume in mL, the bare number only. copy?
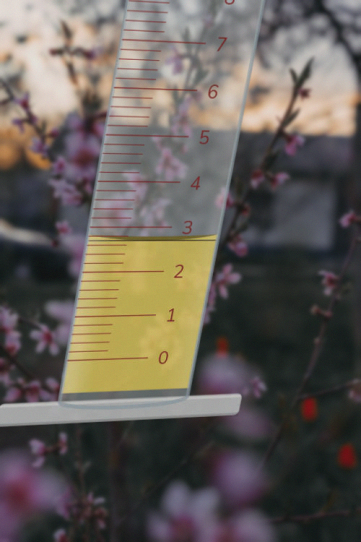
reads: 2.7
